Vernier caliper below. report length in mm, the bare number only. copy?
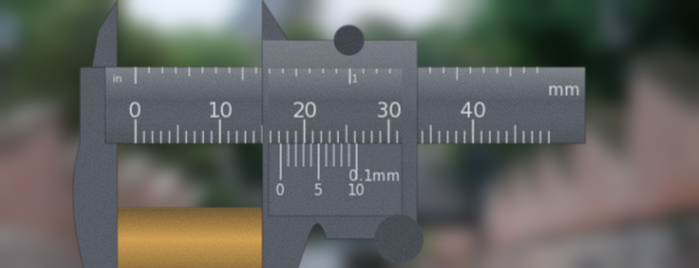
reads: 17.2
